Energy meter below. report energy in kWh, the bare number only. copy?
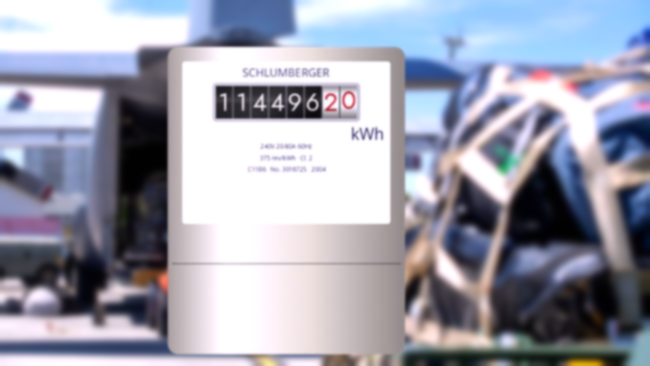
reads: 114496.20
